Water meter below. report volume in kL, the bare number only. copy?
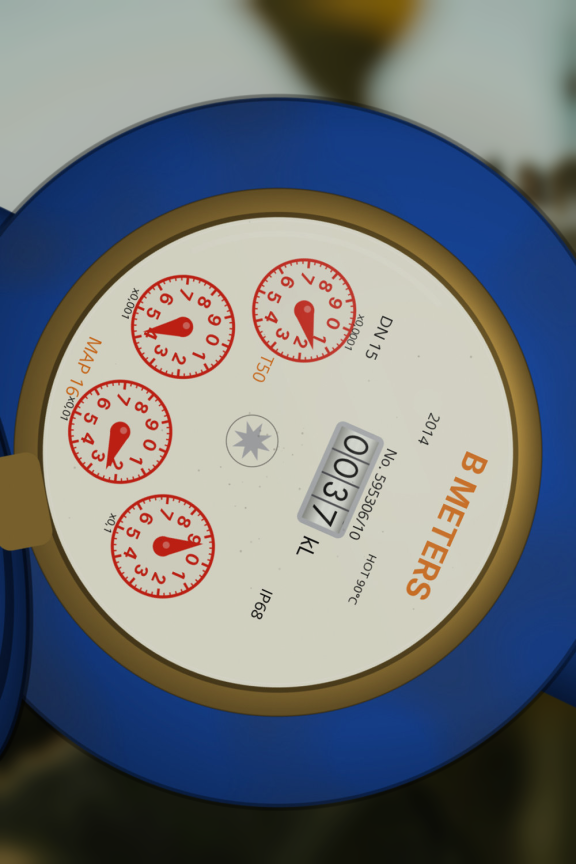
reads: 36.9241
